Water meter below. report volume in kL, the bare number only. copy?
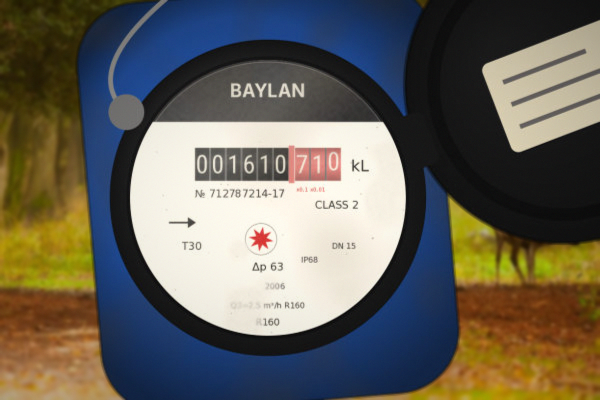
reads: 1610.710
